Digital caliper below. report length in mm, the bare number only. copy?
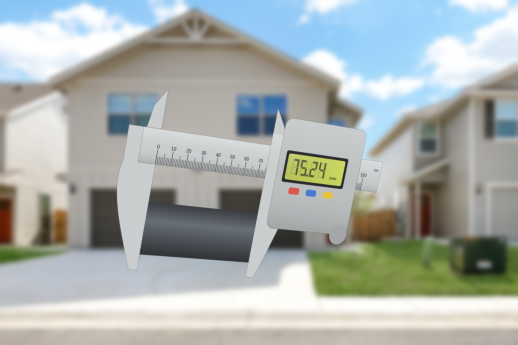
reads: 75.24
